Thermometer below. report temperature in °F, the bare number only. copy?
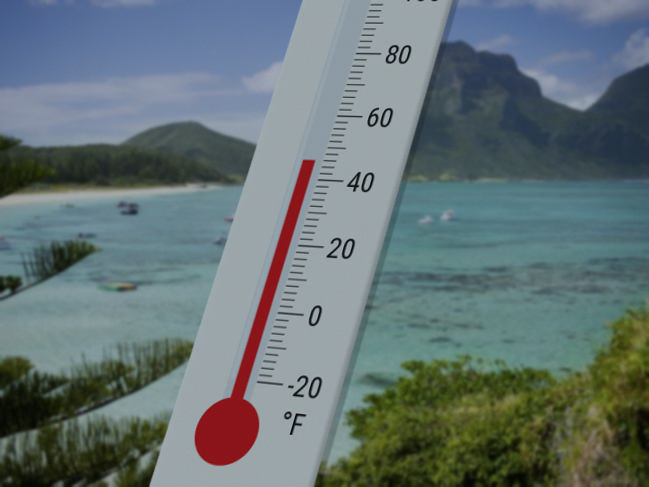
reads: 46
